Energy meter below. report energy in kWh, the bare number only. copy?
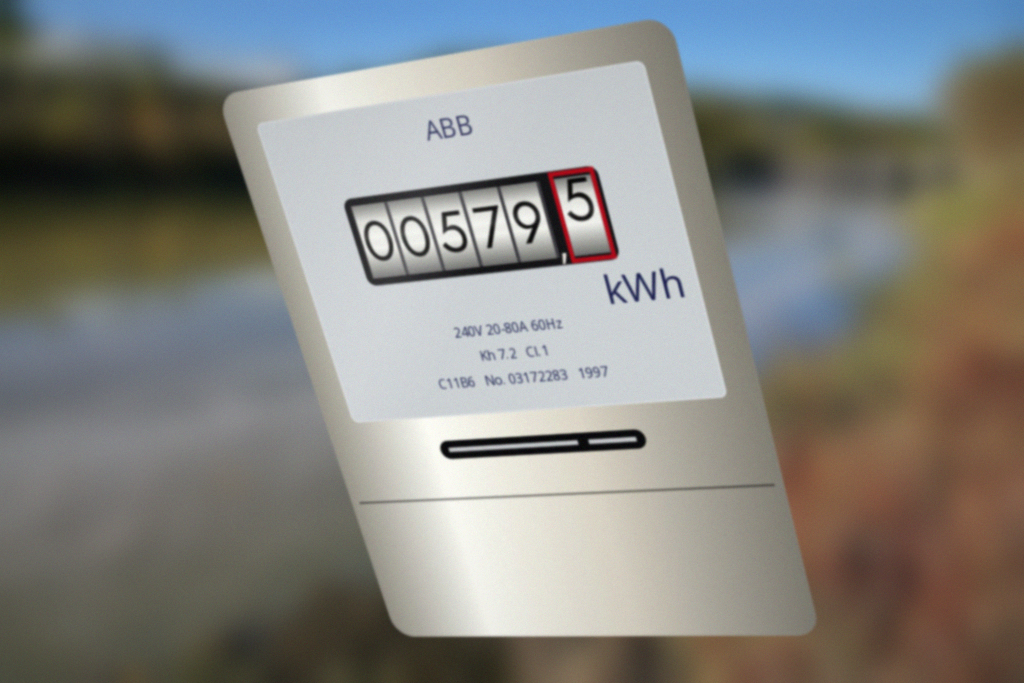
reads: 579.5
